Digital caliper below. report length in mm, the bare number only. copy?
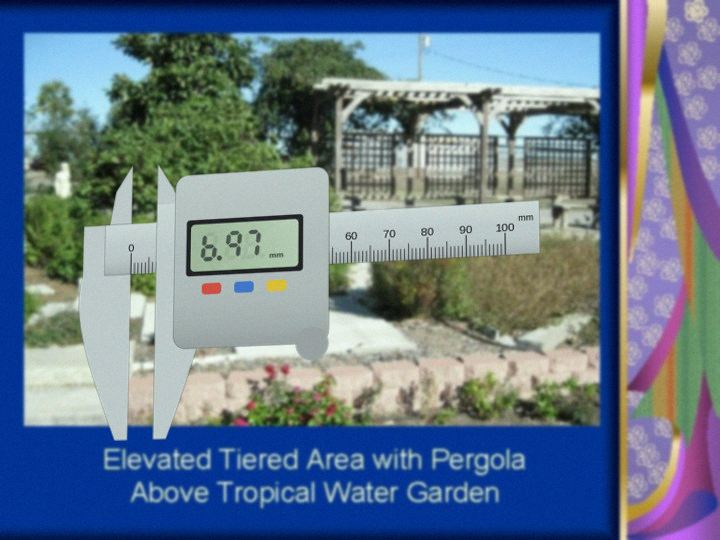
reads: 6.97
